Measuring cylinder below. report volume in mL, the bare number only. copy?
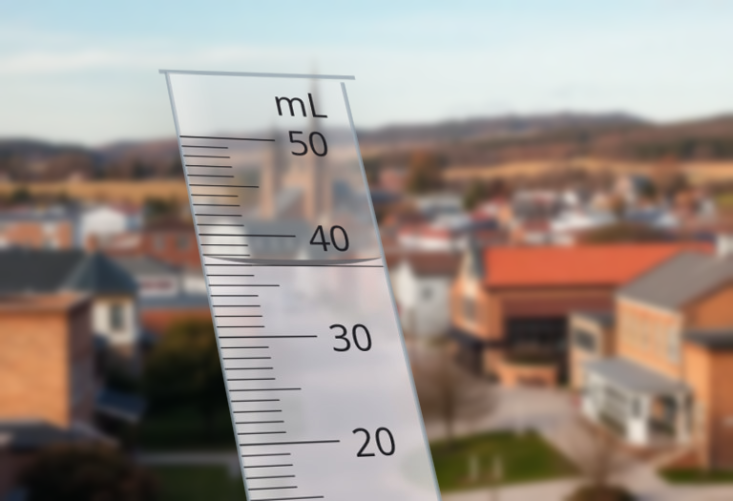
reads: 37
